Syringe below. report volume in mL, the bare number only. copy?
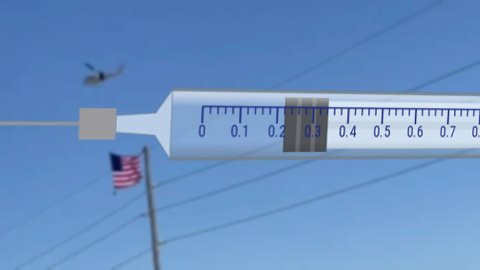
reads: 0.22
